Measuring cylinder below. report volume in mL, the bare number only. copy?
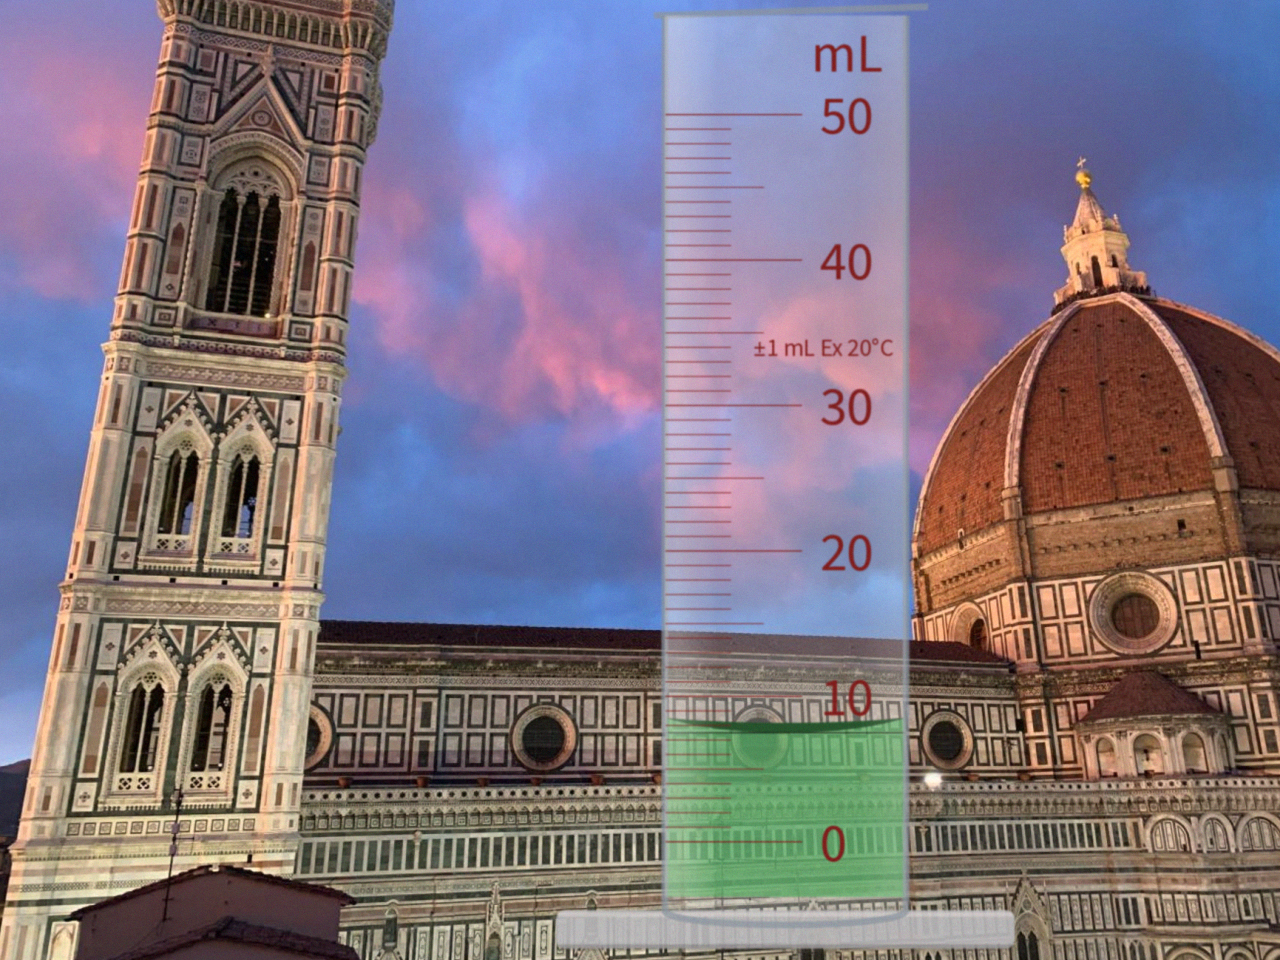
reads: 7.5
